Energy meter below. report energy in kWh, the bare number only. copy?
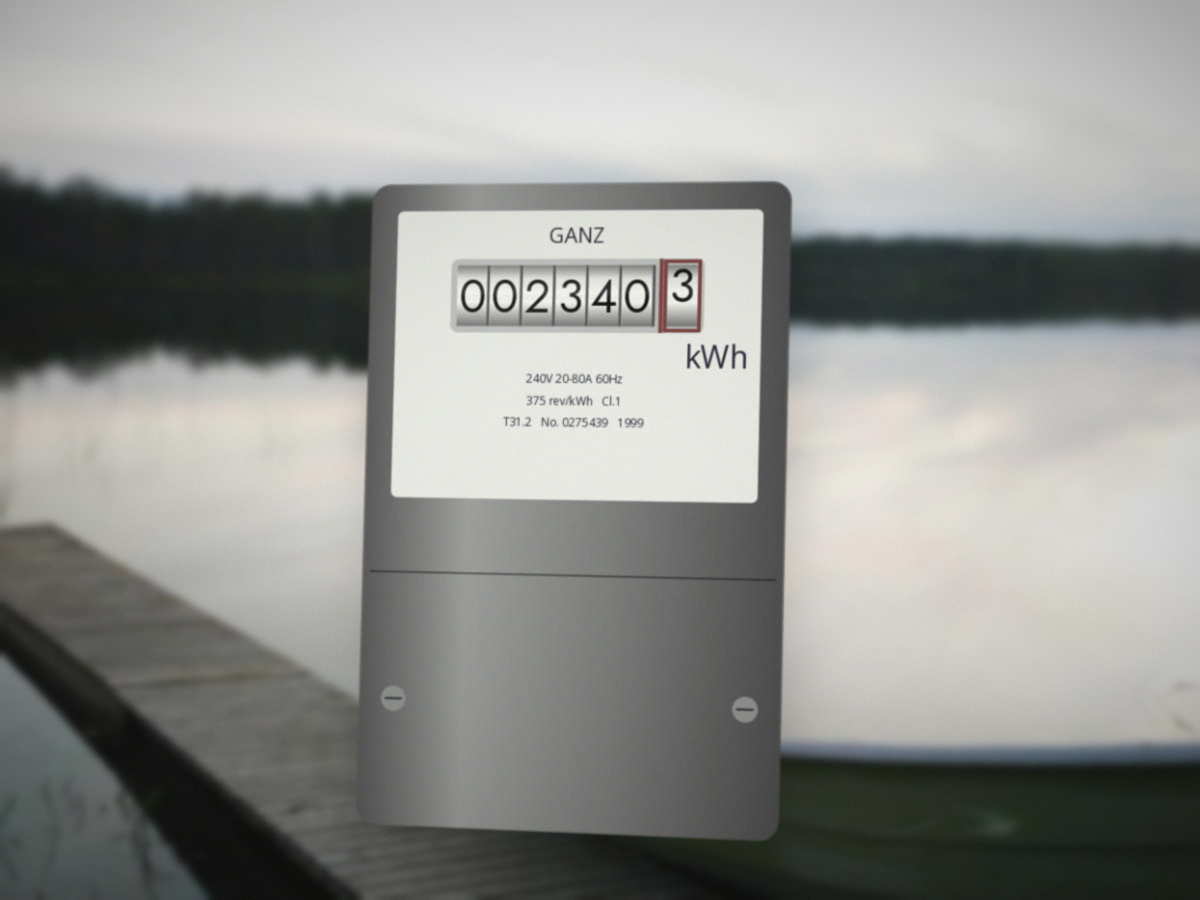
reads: 2340.3
